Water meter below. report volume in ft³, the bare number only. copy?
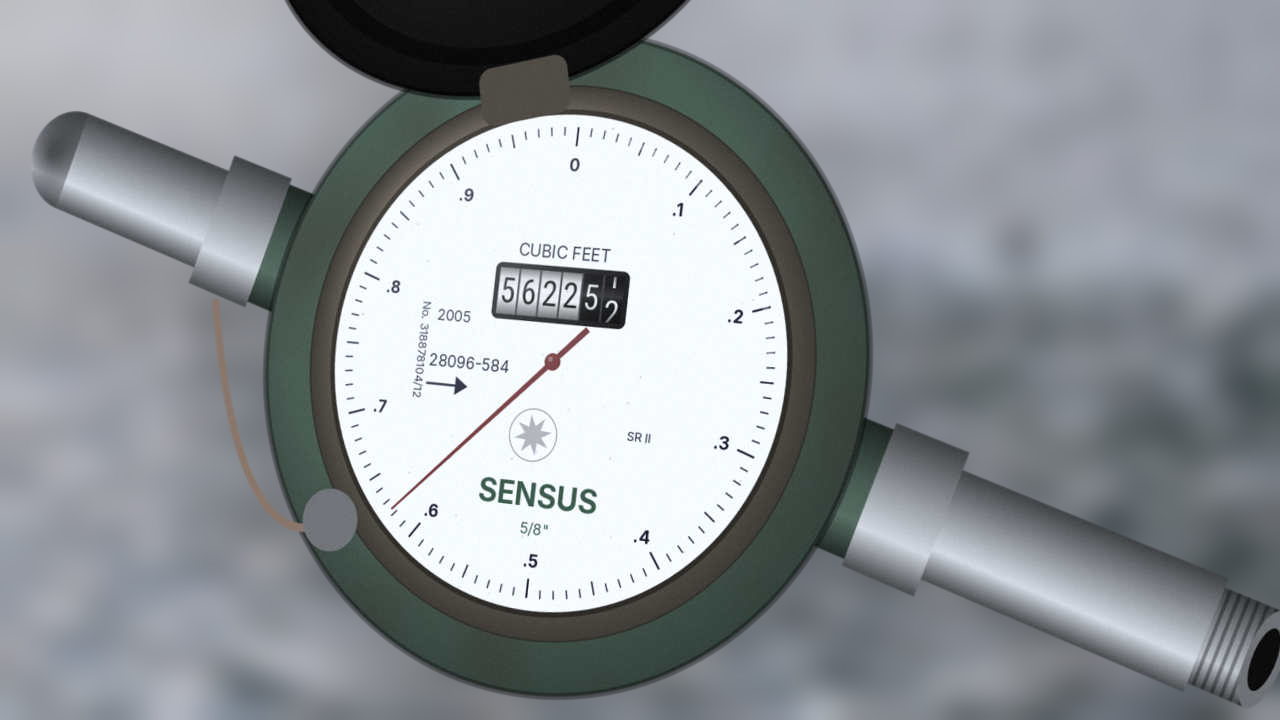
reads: 562251.62
